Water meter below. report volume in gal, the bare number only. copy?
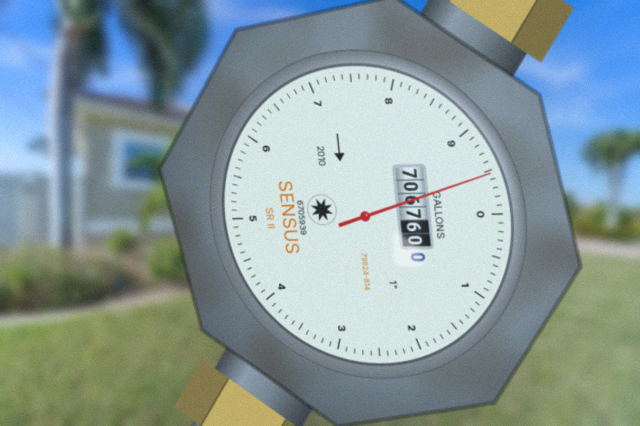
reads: 7067599.5
